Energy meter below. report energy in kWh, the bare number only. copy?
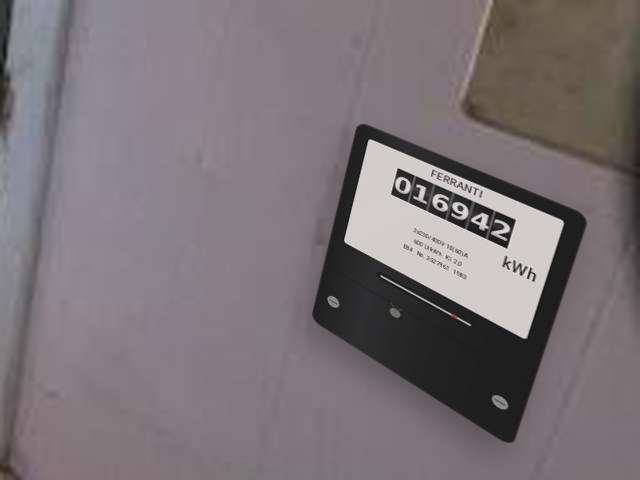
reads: 16942
